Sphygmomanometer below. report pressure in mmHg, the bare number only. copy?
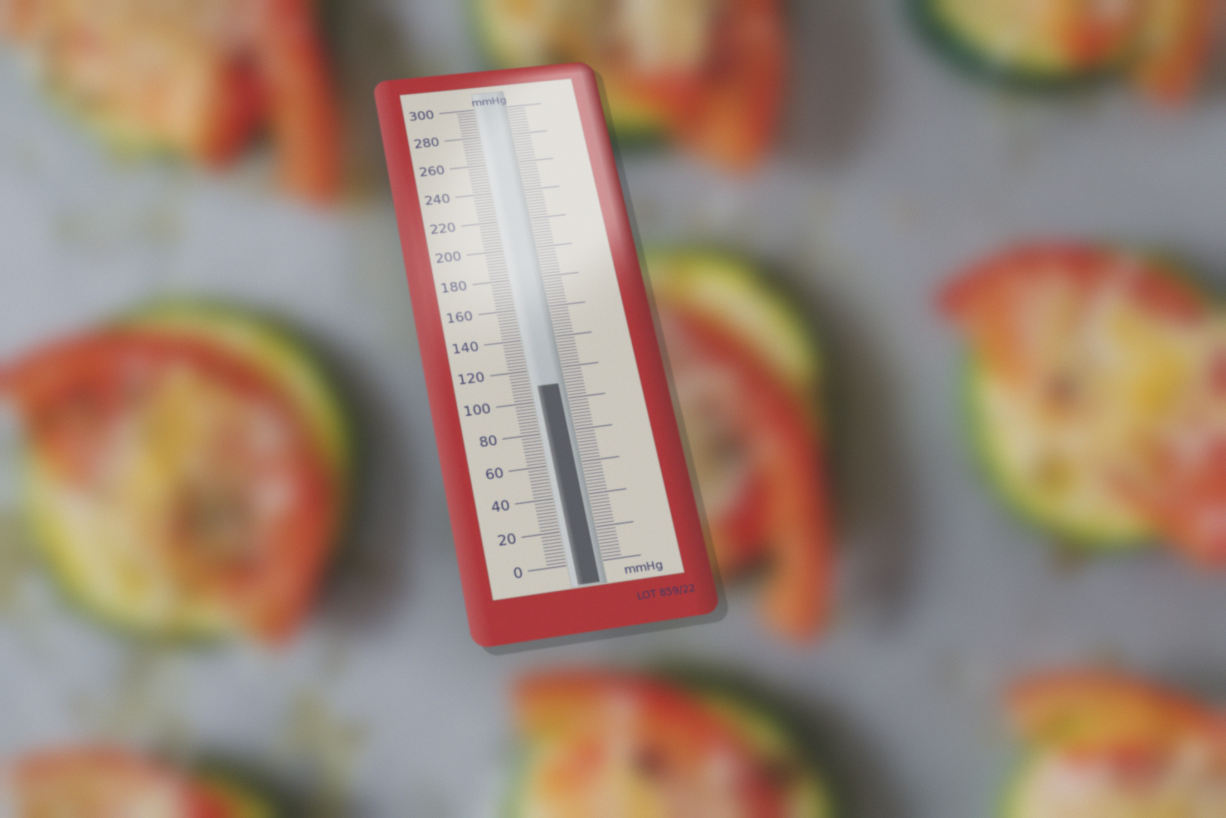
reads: 110
